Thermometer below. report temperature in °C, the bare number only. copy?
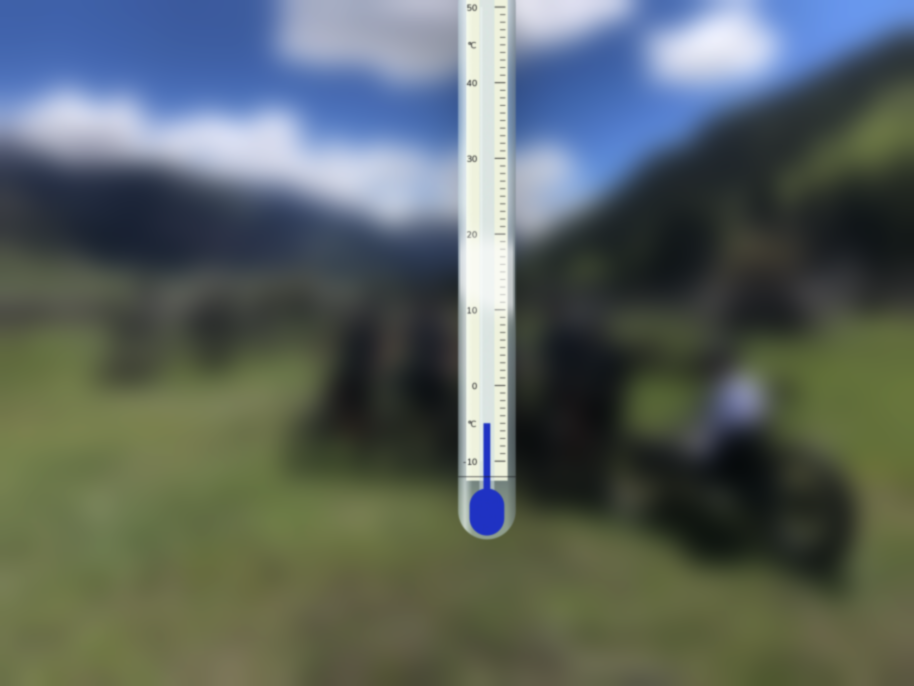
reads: -5
